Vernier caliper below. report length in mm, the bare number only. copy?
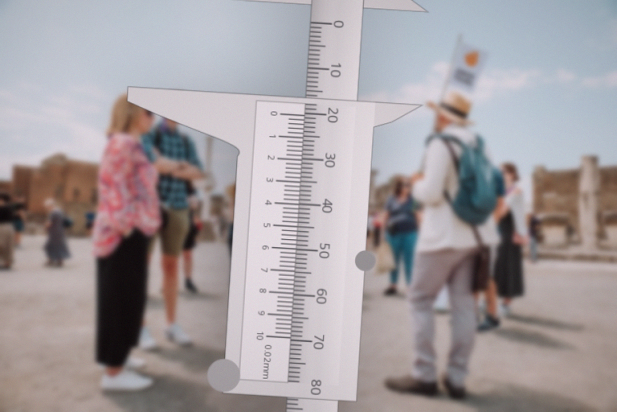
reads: 20.5
